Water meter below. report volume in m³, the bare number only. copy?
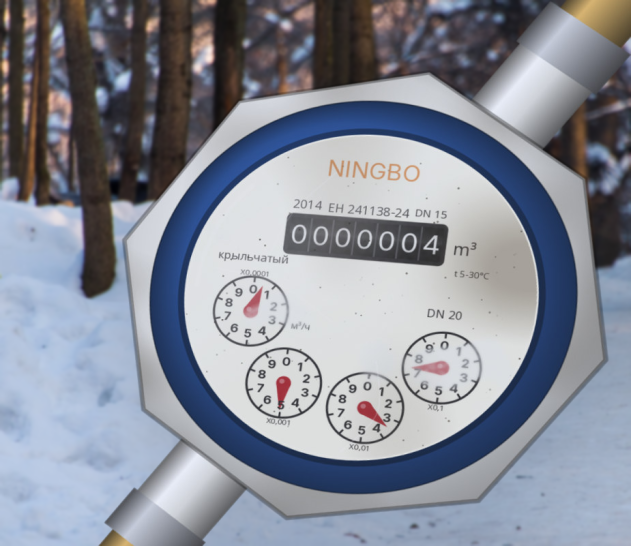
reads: 4.7350
